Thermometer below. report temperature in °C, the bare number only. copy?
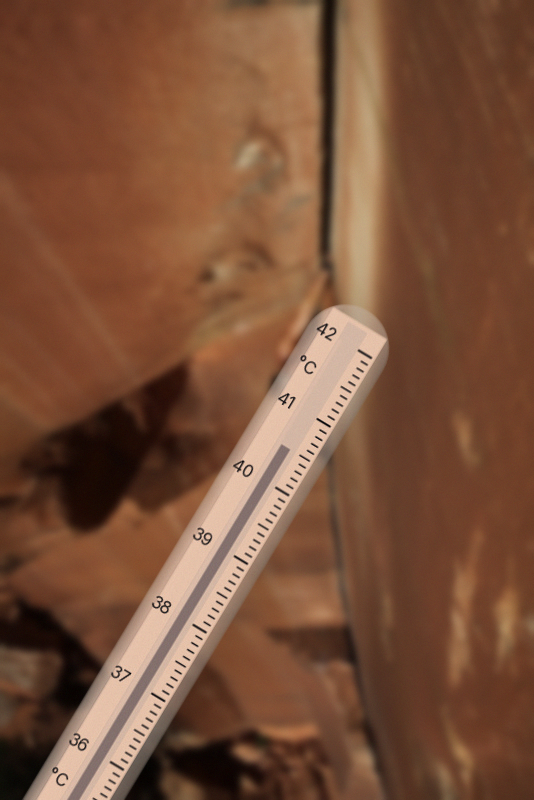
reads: 40.5
